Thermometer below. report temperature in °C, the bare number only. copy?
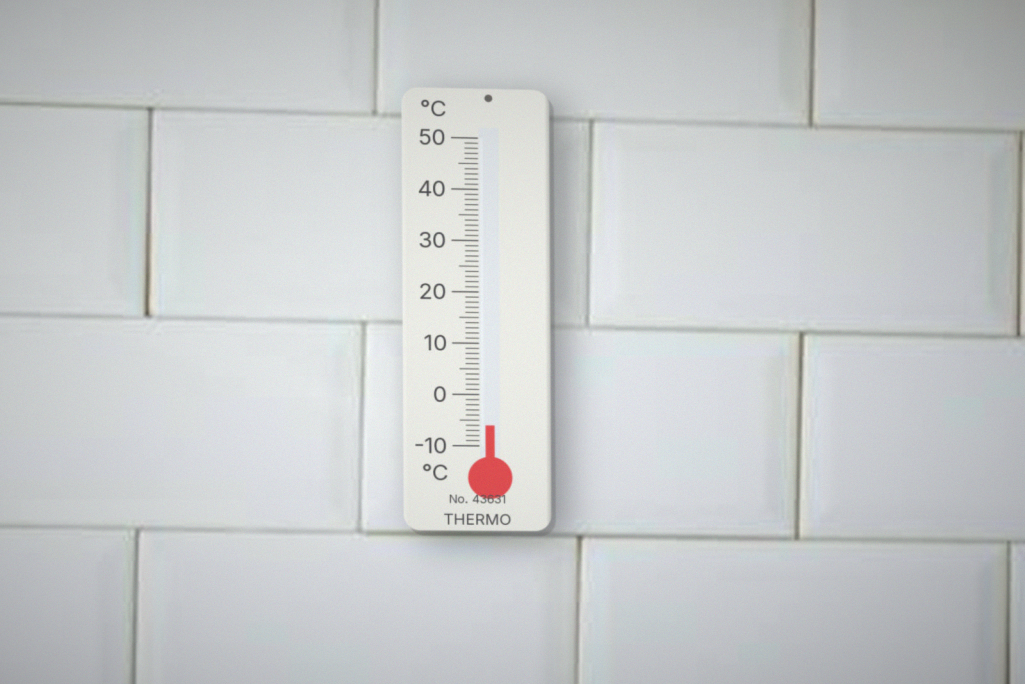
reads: -6
